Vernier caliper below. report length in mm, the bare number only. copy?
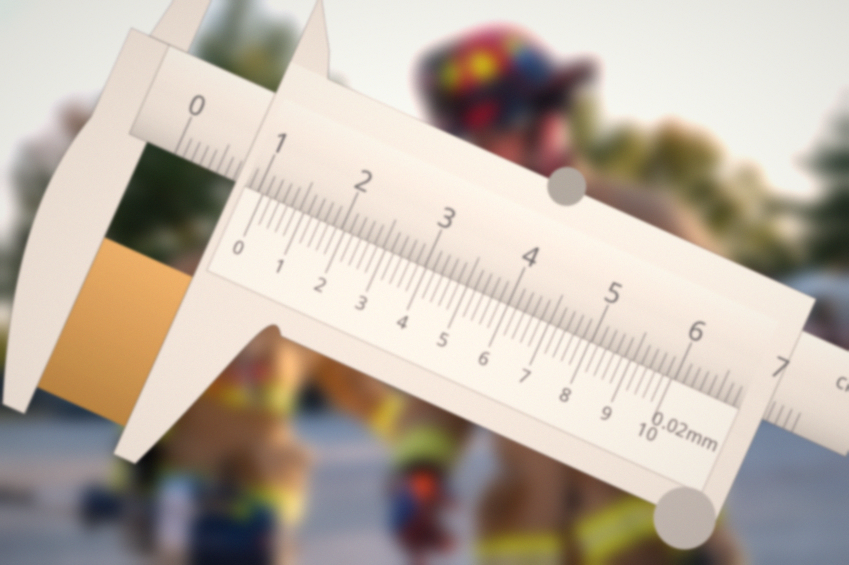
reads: 10.6
